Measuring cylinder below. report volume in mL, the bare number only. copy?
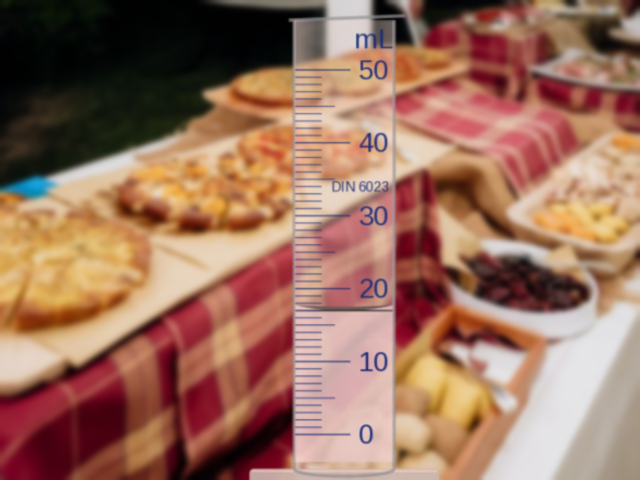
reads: 17
